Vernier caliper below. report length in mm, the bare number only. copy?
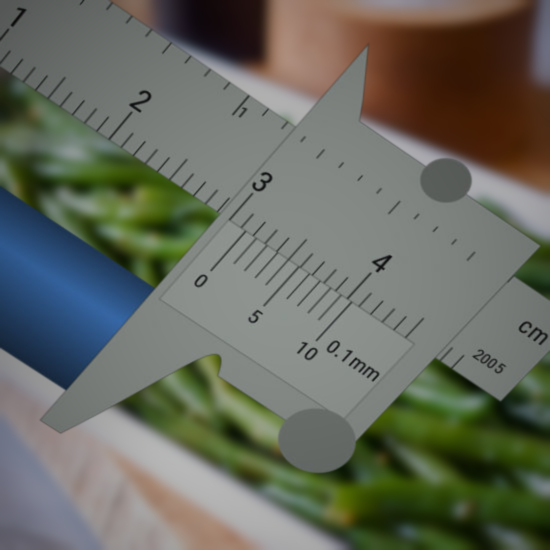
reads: 31.4
